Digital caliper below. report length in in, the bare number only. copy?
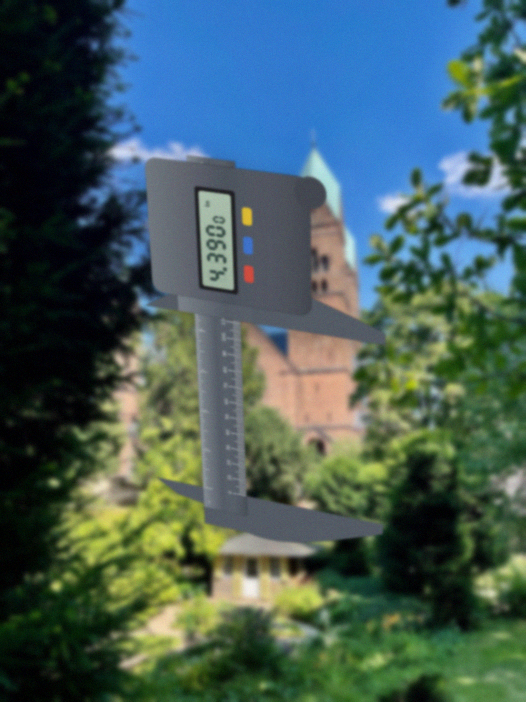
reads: 4.3900
